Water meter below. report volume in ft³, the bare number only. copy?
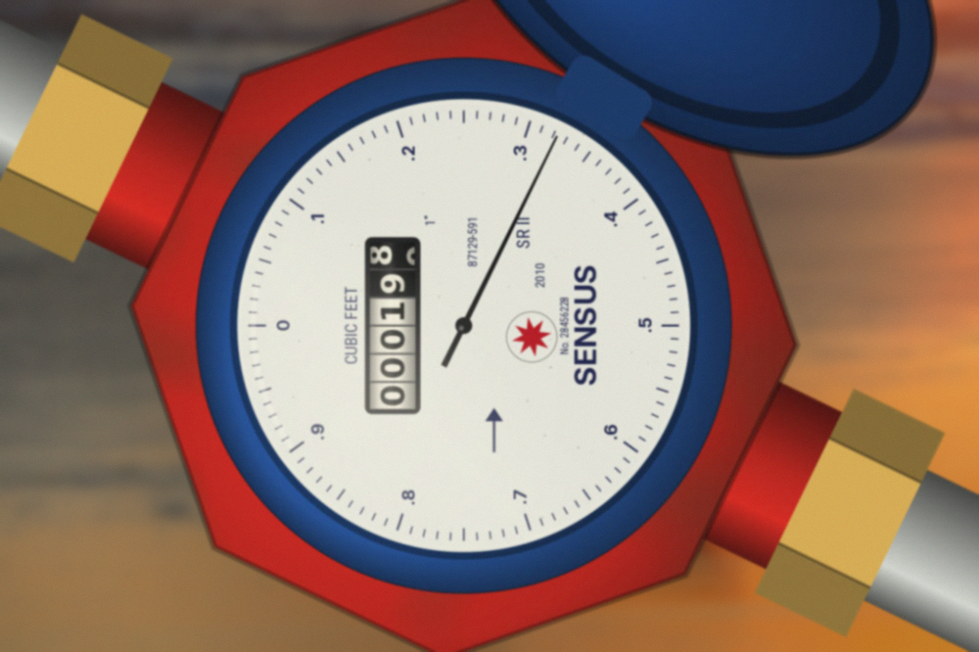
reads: 198.32
